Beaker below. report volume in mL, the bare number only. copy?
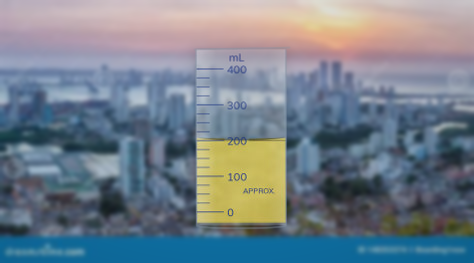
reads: 200
